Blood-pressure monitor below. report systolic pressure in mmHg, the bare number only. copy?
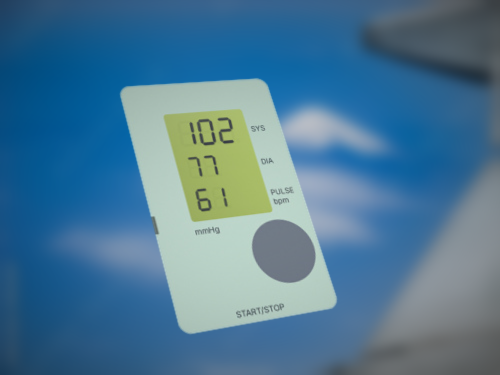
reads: 102
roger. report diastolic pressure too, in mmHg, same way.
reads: 77
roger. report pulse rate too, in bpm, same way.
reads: 61
